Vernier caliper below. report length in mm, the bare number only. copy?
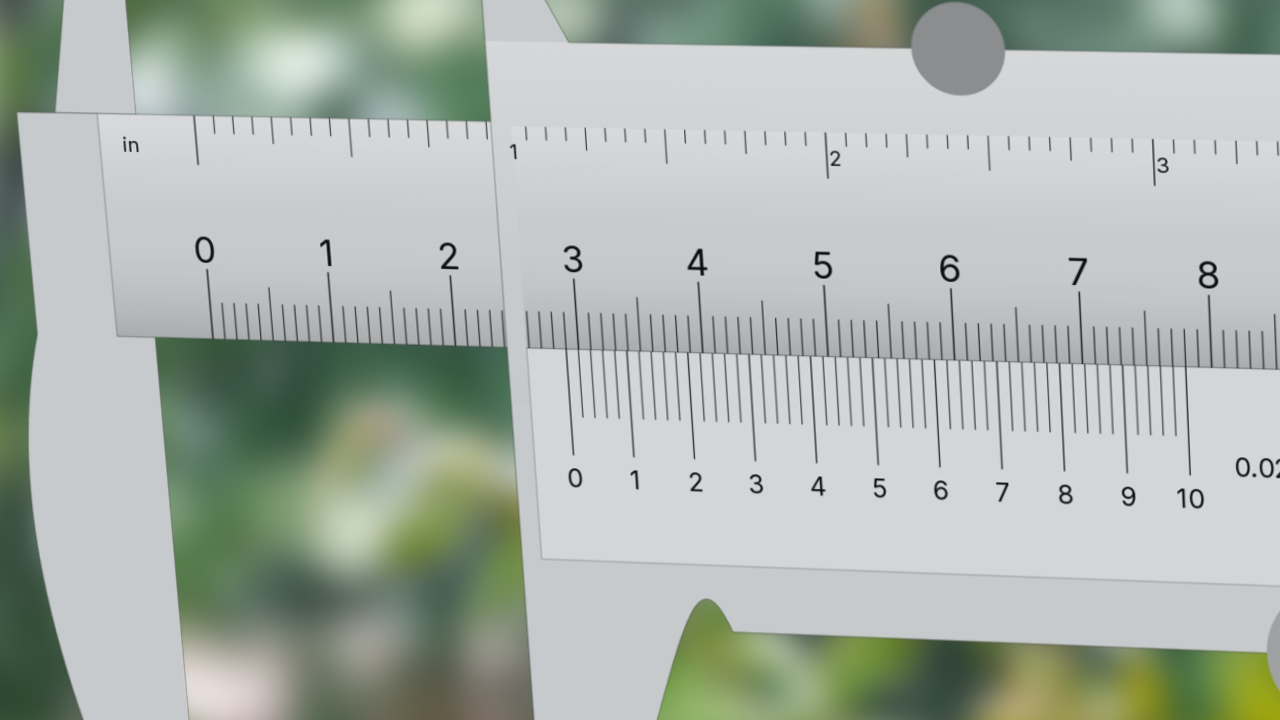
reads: 29.0
